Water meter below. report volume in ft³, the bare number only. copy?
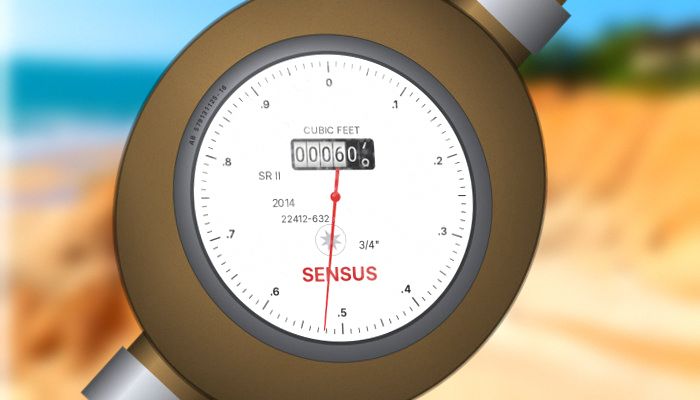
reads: 607.52
